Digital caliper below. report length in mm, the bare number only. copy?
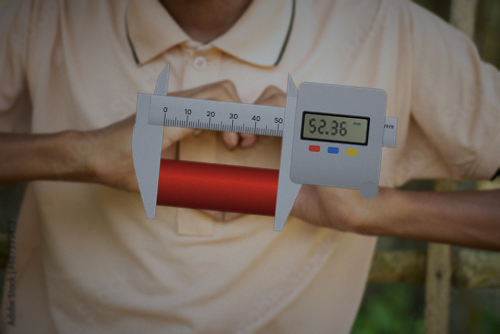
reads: 52.36
